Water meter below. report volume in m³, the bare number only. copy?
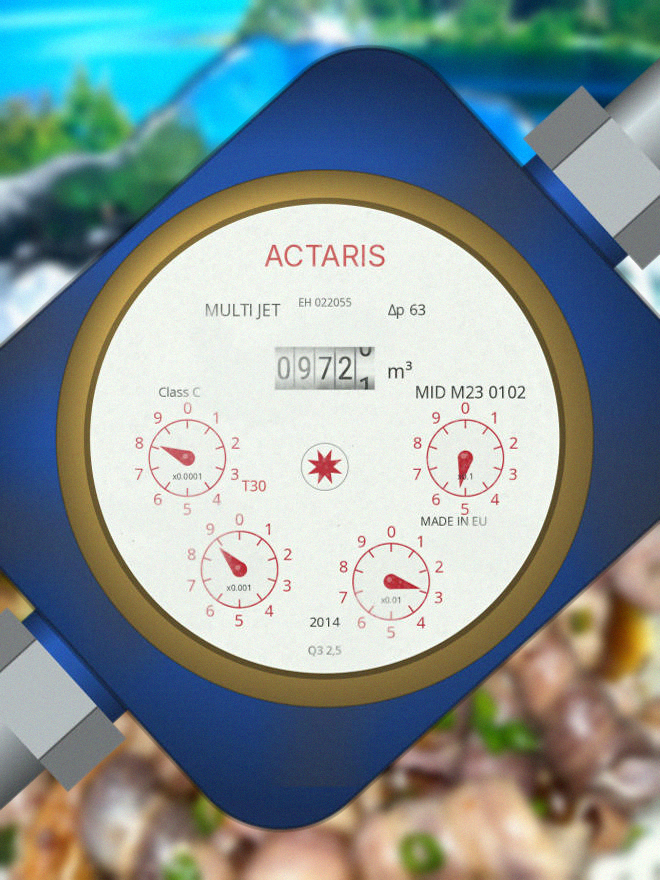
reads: 9720.5288
